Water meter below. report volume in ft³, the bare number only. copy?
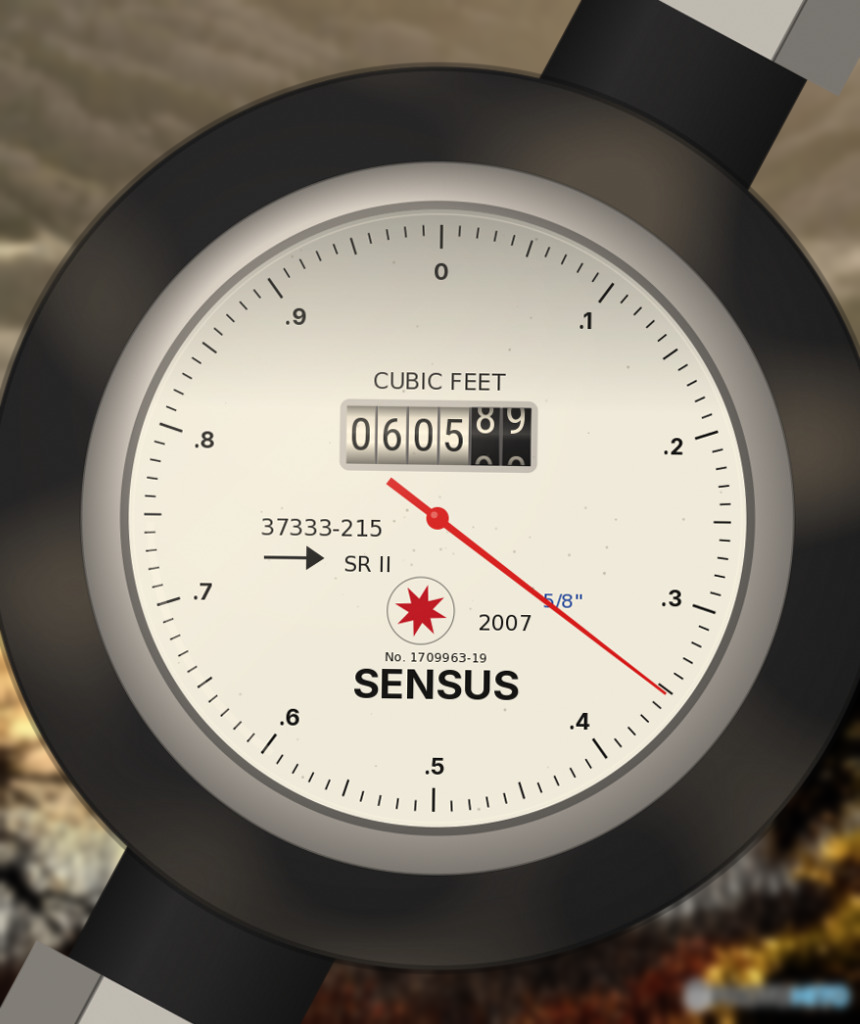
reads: 60589.35
